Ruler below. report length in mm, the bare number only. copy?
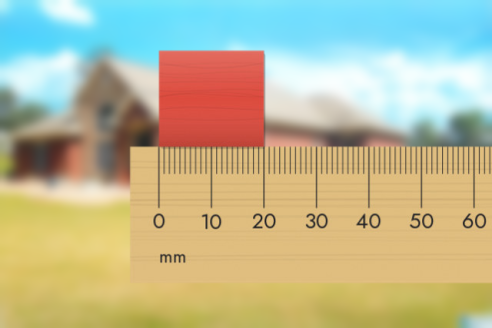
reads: 20
